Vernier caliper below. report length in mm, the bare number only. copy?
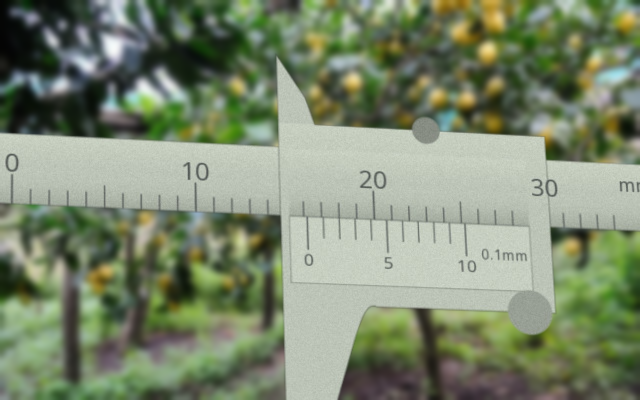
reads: 16.2
